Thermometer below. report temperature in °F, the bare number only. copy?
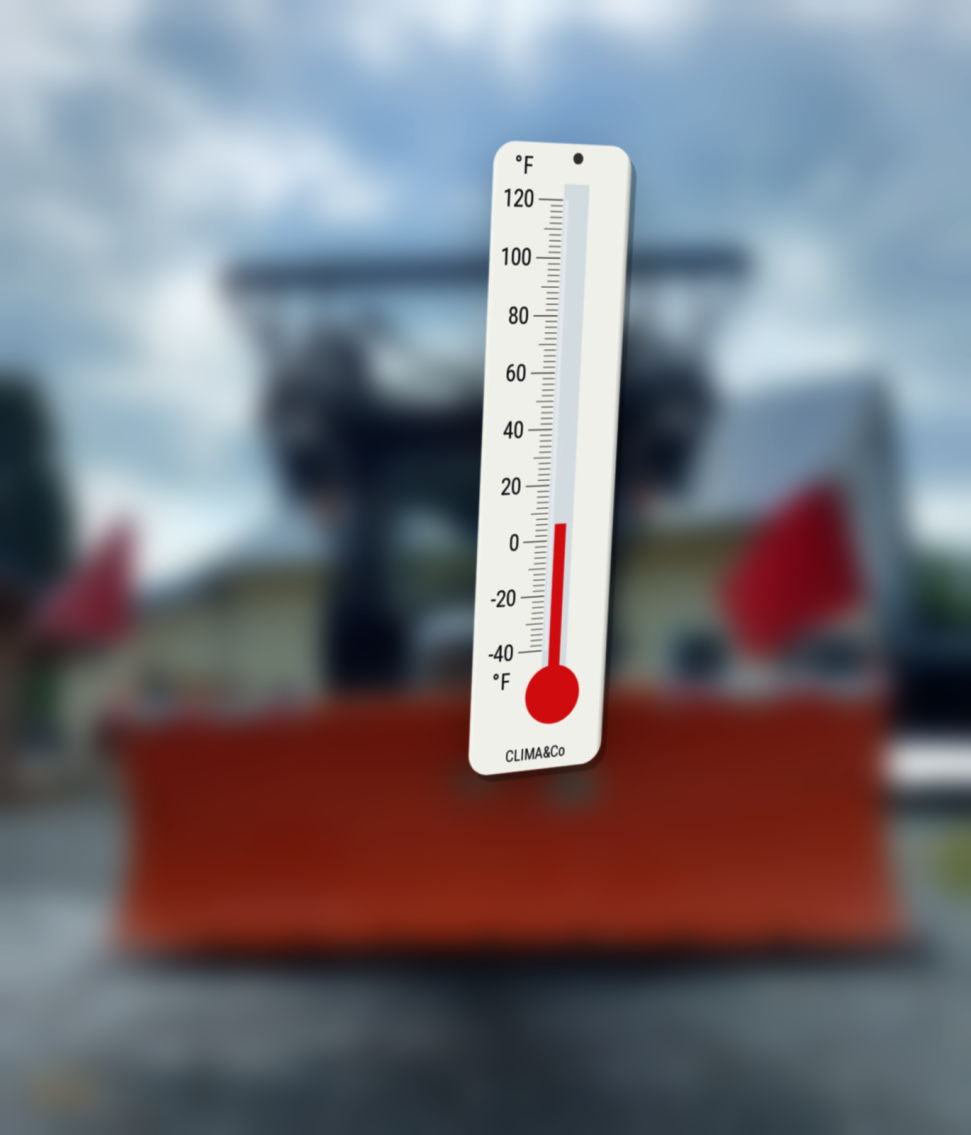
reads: 6
